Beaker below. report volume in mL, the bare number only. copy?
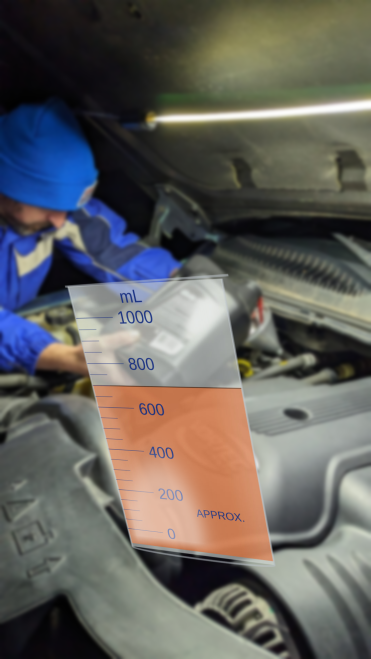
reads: 700
